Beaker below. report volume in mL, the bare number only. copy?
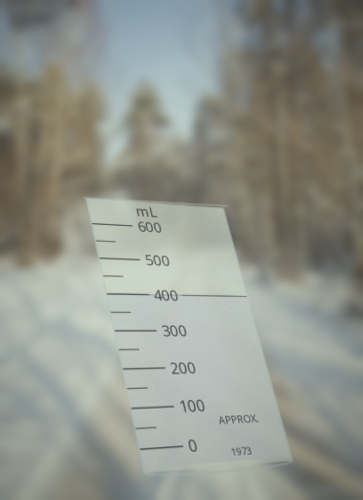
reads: 400
